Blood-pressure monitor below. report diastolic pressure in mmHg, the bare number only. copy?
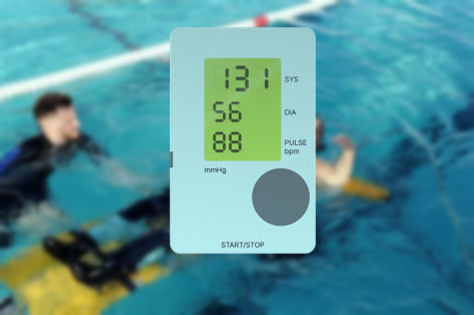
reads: 56
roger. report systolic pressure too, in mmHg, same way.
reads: 131
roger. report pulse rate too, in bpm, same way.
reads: 88
